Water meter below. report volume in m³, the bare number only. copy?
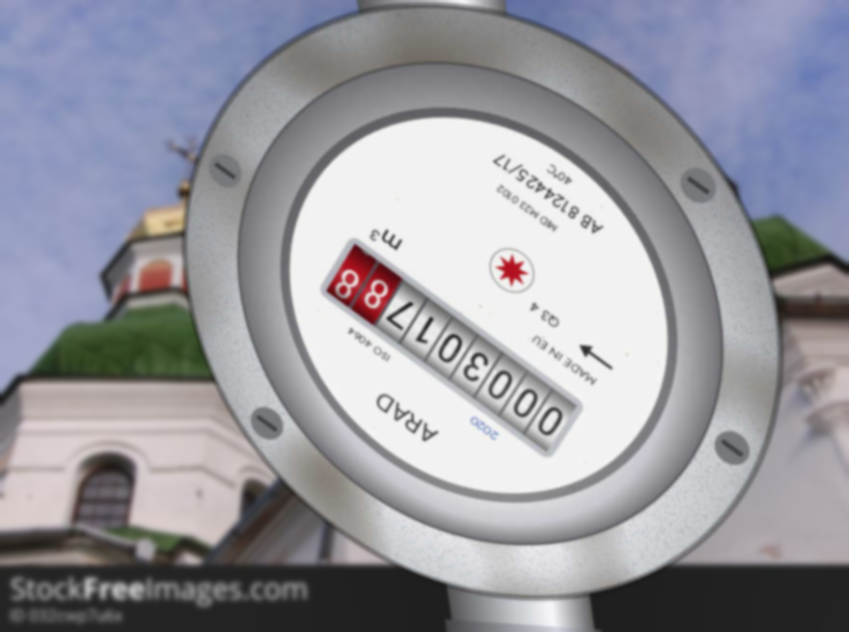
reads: 3017.88
